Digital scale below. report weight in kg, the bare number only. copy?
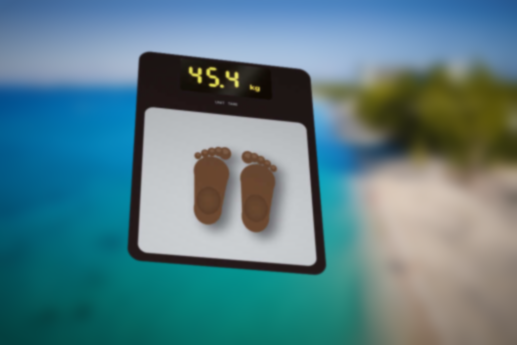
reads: 45.4
